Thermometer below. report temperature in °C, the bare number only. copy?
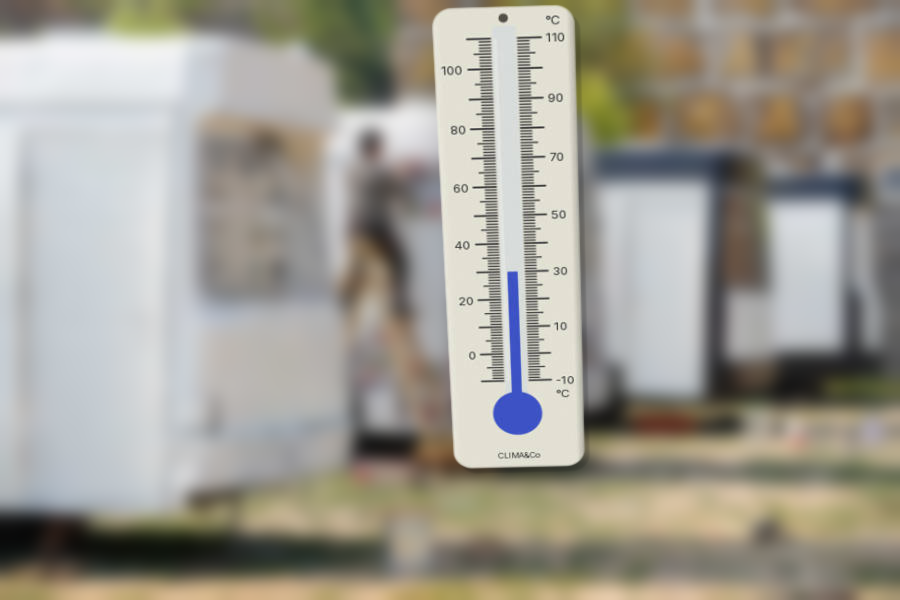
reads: 30
